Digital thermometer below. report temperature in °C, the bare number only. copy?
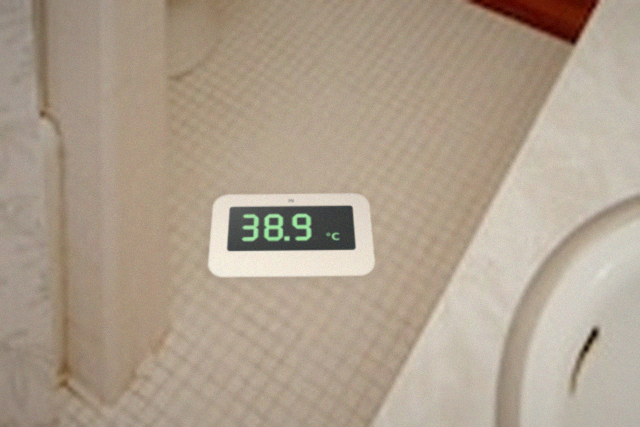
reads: 38.9
